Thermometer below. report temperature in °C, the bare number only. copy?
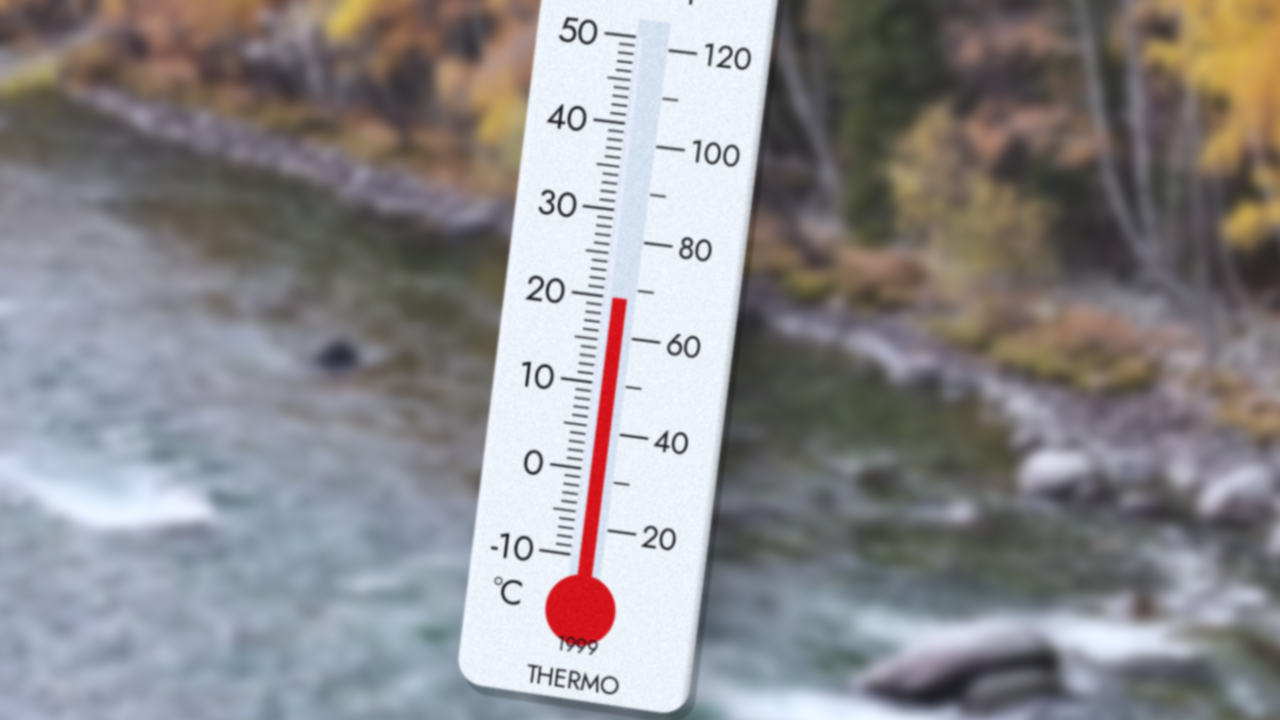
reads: 20
